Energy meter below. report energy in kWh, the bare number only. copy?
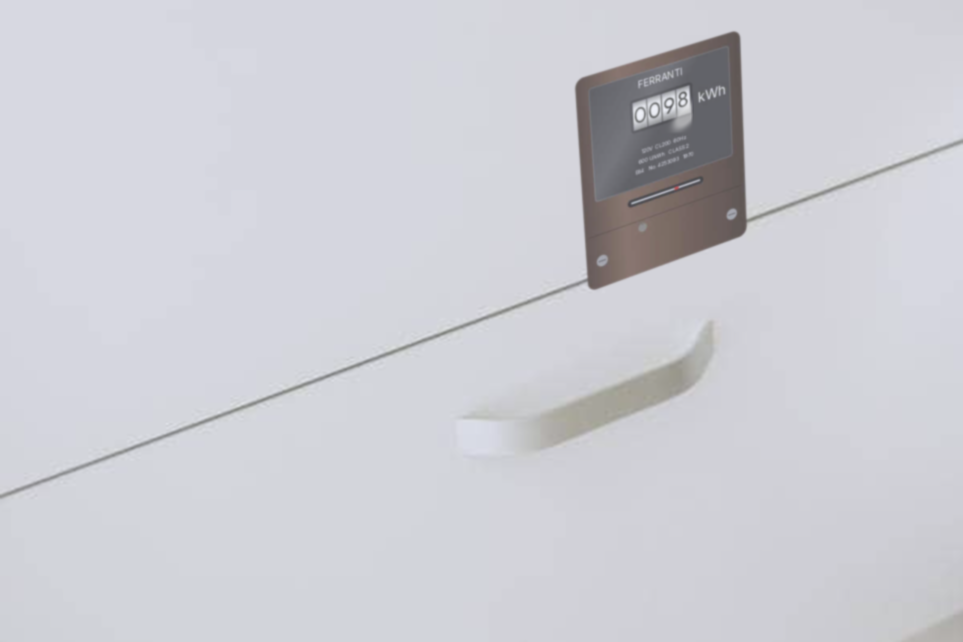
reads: 98
